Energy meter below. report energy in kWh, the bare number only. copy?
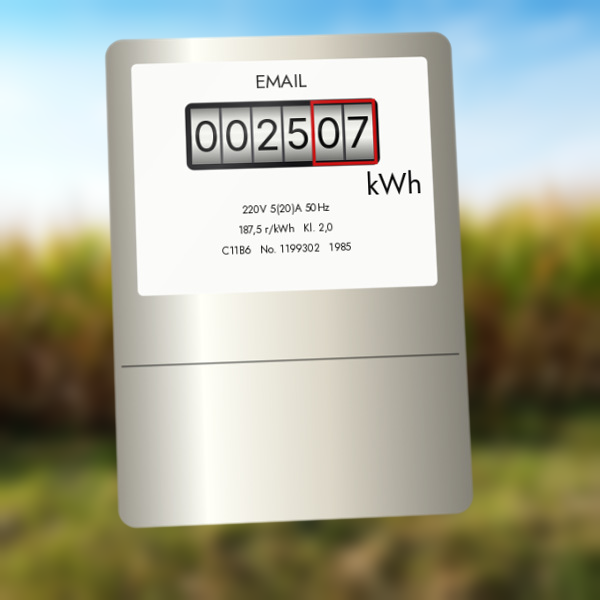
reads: 25.07
